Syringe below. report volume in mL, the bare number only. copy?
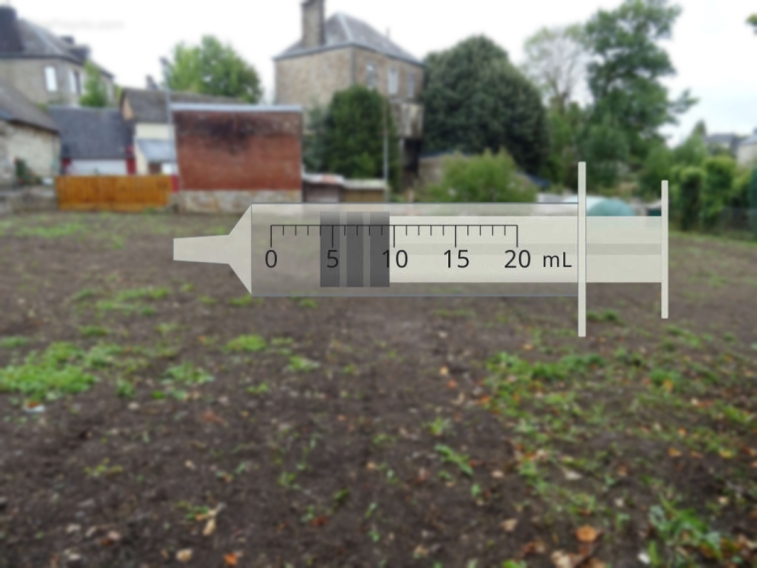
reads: 4
